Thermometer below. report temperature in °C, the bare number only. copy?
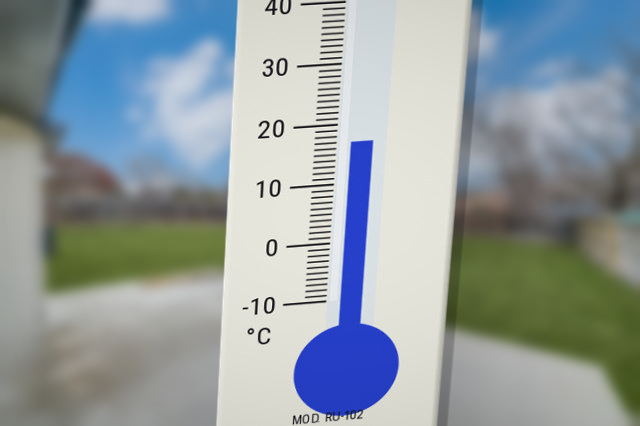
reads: 17
